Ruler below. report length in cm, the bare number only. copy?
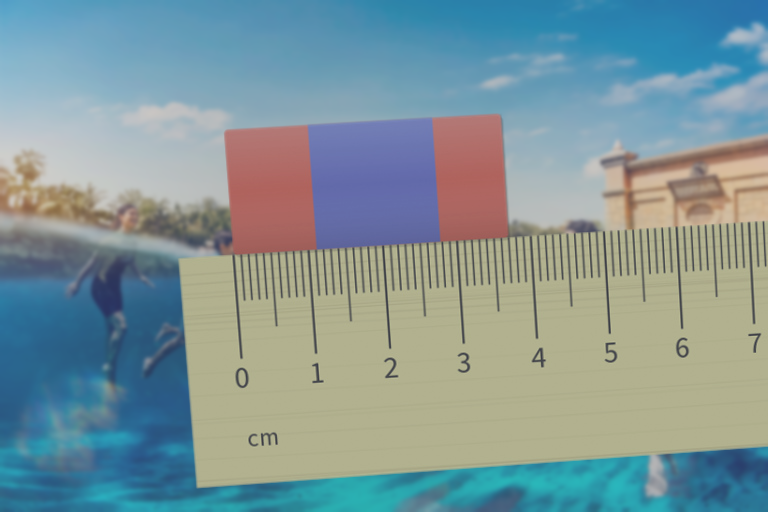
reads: 3.7
